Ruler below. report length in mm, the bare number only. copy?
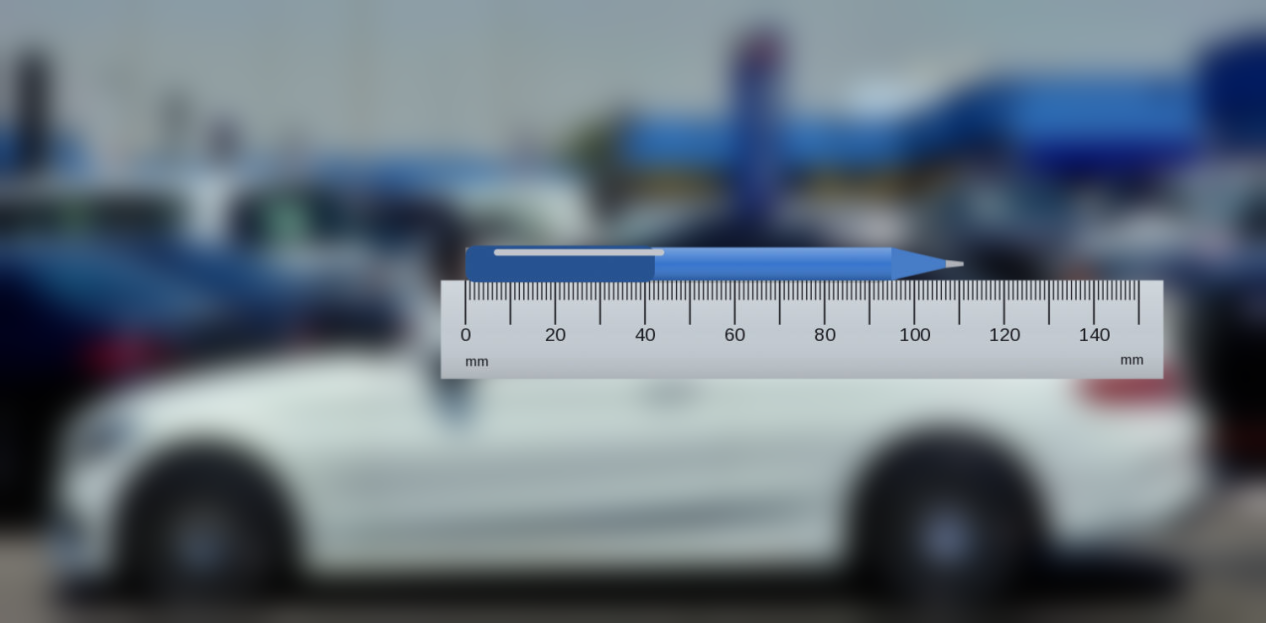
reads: 111
